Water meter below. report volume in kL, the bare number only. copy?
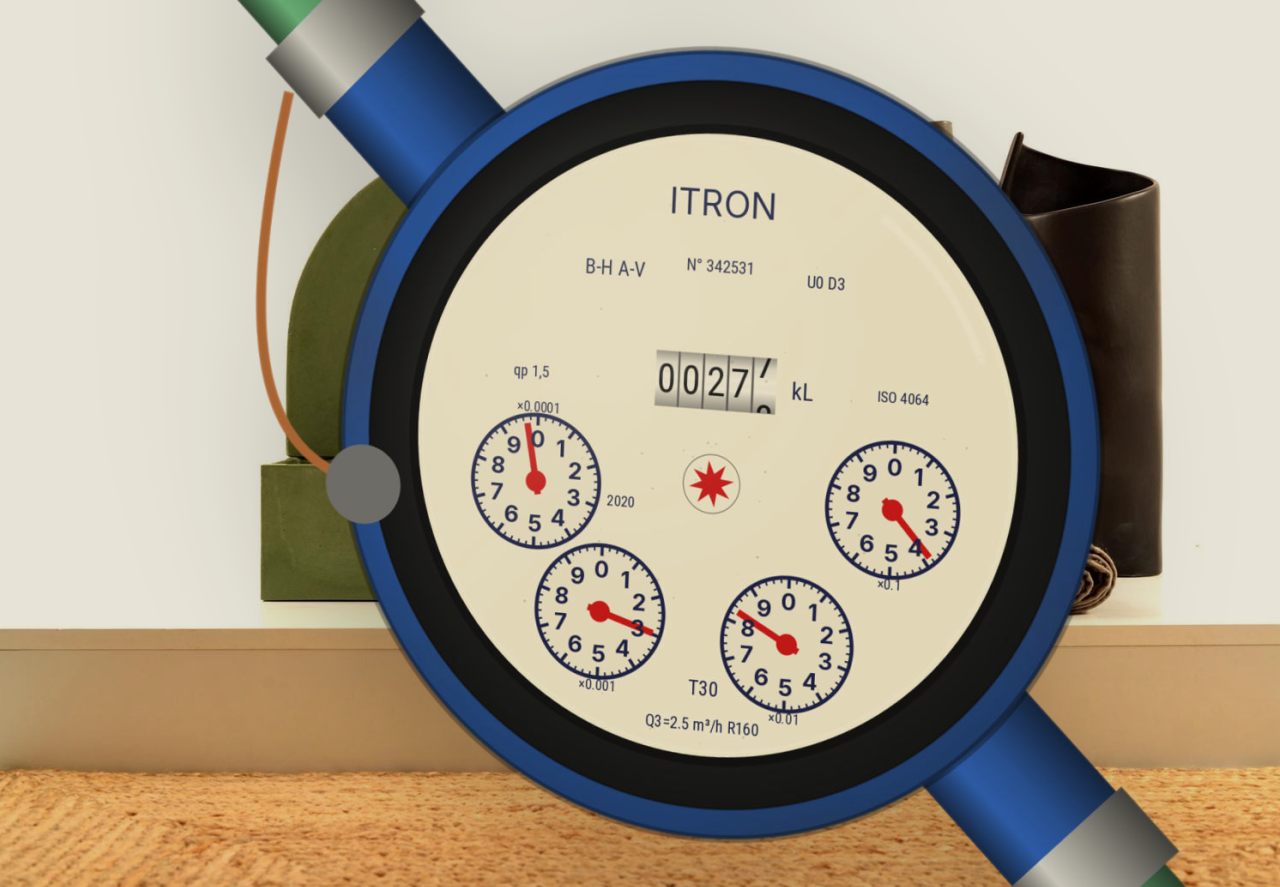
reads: 277.3829
